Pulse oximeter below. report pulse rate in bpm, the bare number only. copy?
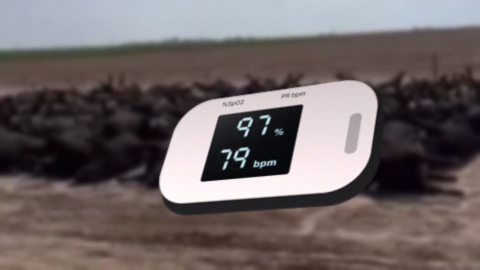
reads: 79
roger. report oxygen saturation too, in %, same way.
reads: 97
